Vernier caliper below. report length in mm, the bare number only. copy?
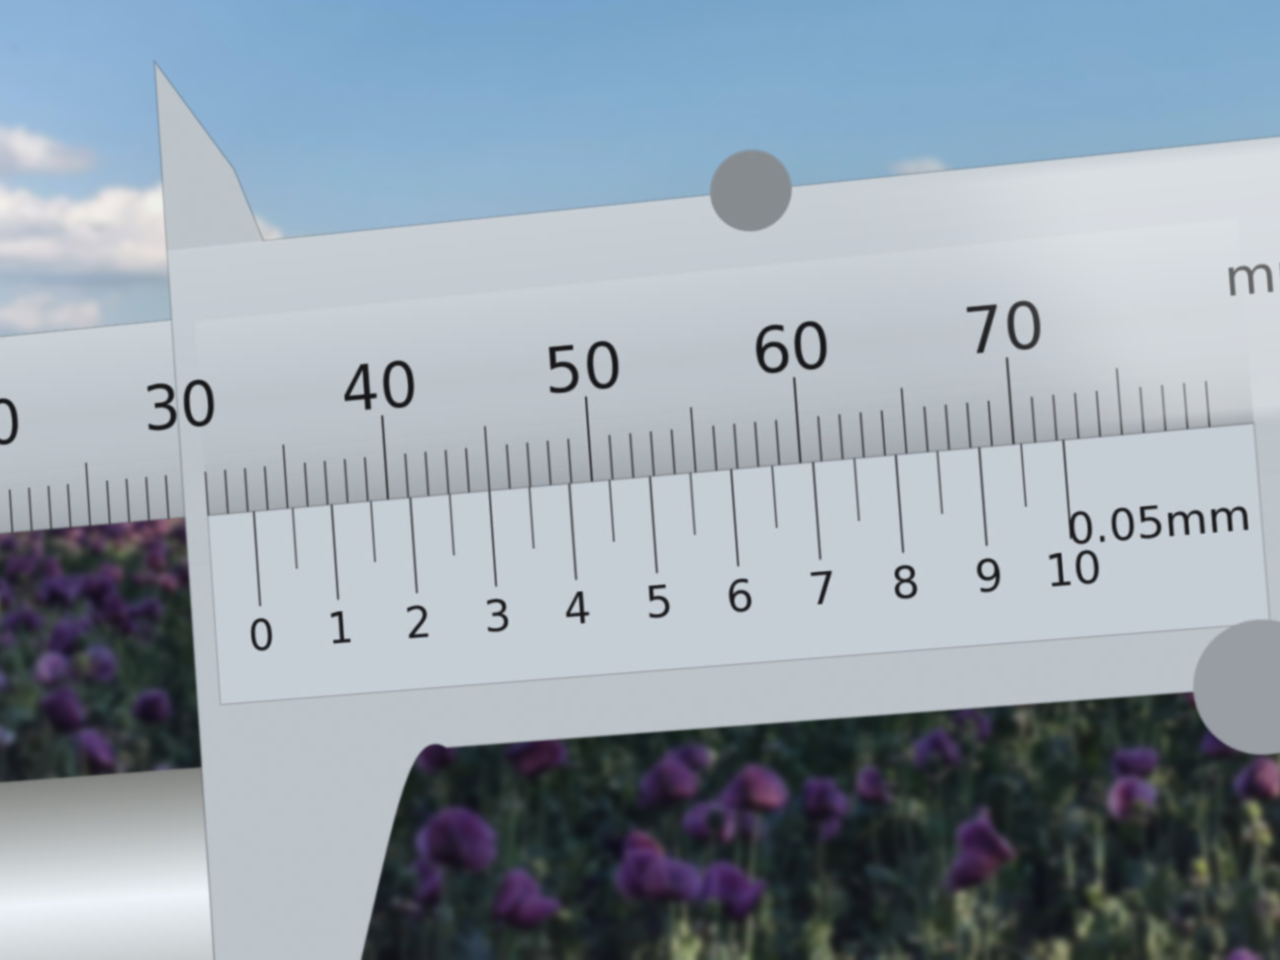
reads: 33.3
